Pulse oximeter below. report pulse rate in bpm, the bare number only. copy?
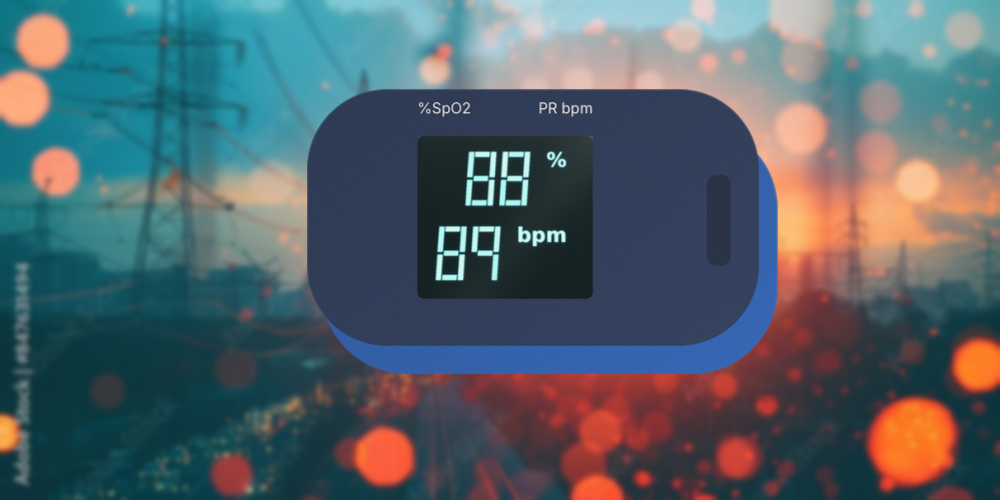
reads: 89
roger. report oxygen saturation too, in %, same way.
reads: 88
